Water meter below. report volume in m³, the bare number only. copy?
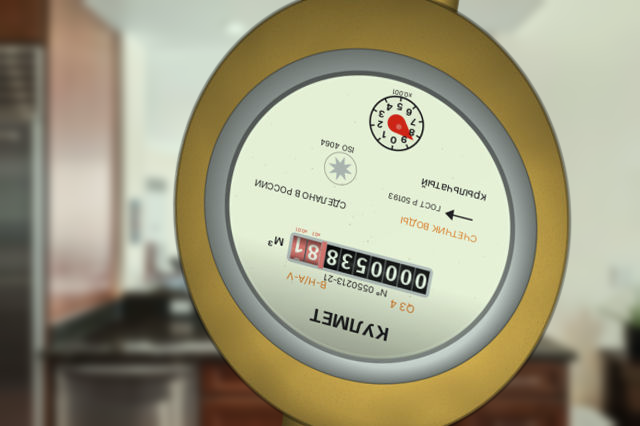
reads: 538.808
